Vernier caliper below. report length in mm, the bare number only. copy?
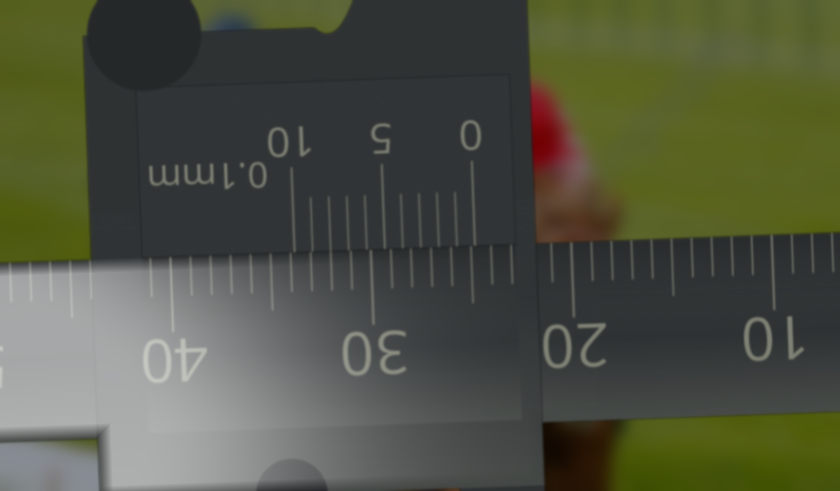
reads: 24.8
